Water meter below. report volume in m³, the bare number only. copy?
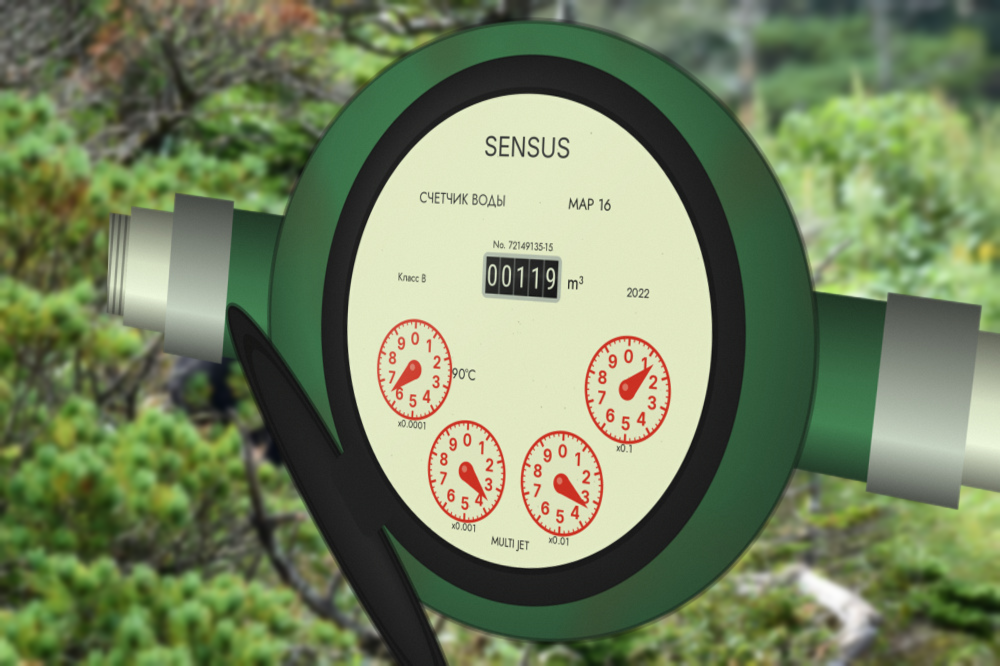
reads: 119.1336
